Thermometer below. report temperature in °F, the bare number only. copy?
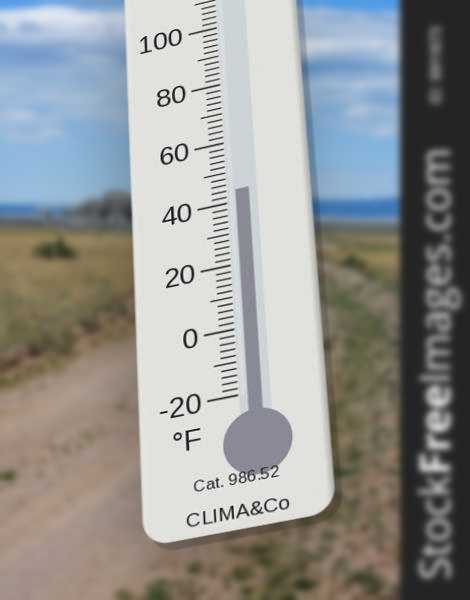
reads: 44
